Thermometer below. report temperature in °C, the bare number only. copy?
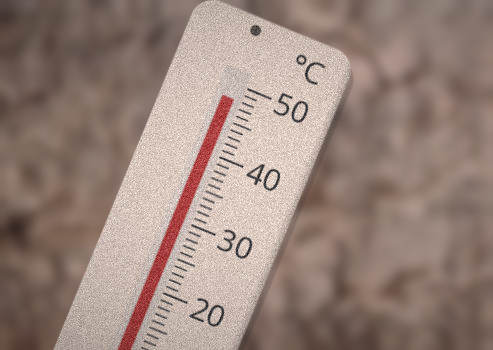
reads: 48
